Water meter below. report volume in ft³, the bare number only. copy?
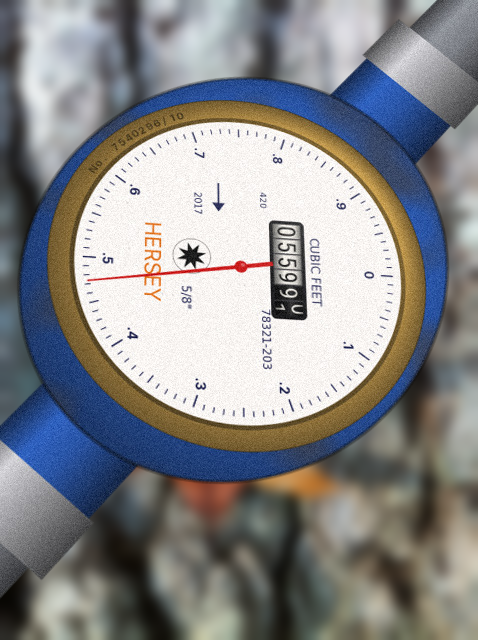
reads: 55990.47
